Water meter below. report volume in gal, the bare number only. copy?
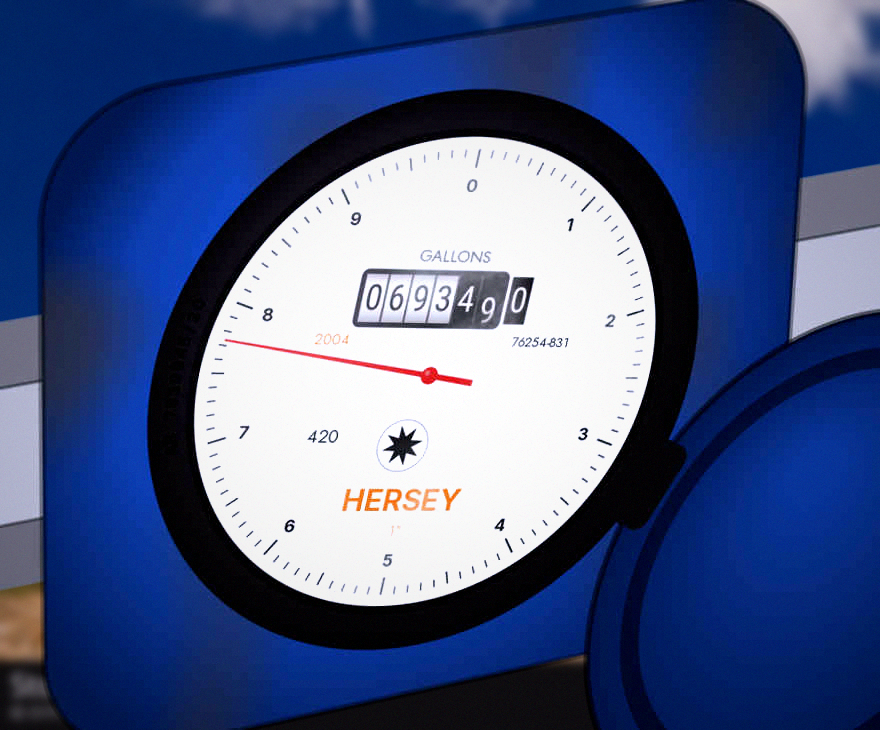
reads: 693487.7
